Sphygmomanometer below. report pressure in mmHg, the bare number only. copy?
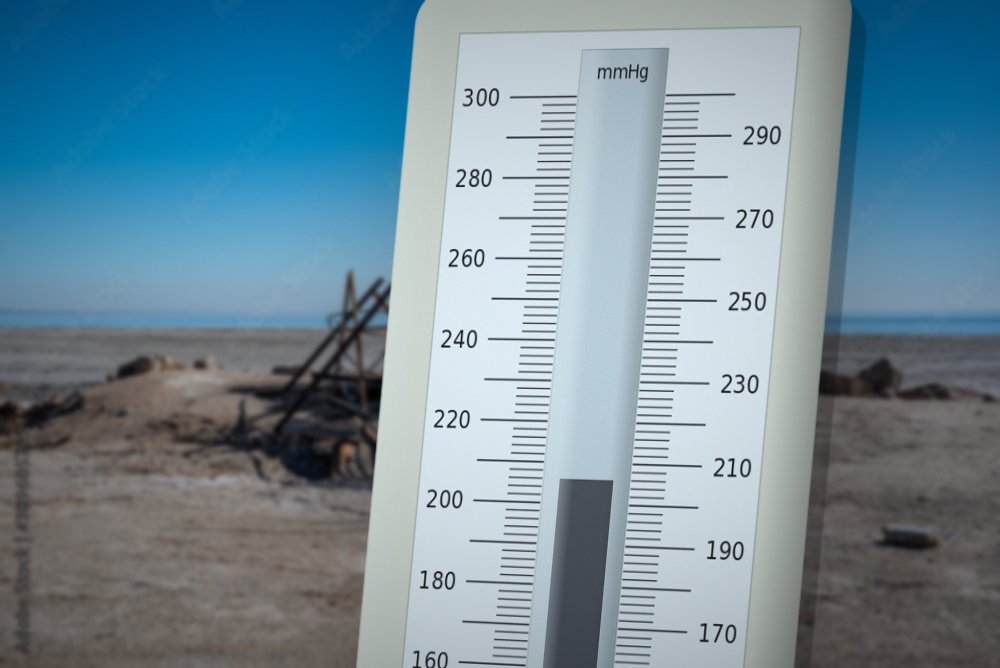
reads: 206
